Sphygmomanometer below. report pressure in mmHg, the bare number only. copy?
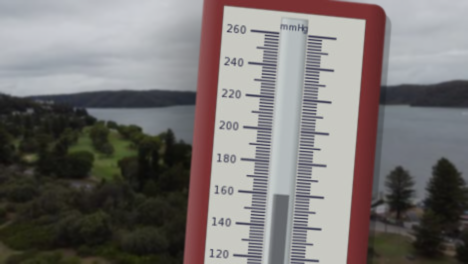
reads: 160
